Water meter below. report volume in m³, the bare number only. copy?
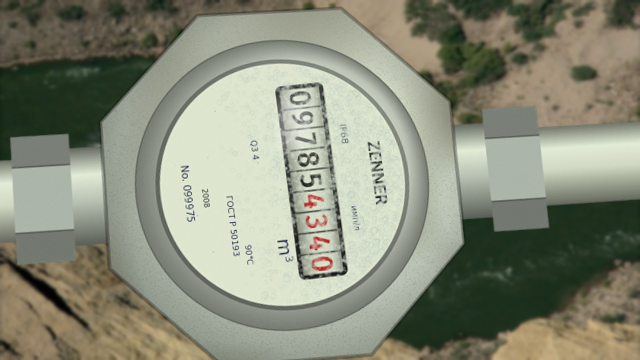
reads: 9785.4340
